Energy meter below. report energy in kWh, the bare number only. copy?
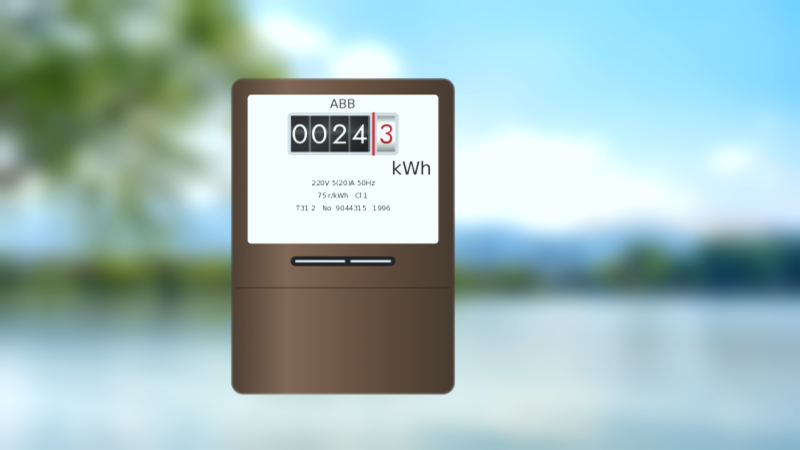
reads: 24.3
